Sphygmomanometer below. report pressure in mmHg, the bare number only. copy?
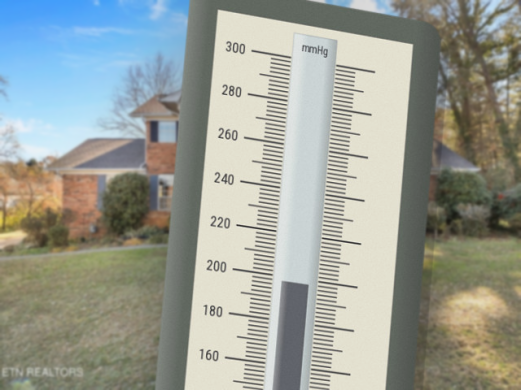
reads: 198
